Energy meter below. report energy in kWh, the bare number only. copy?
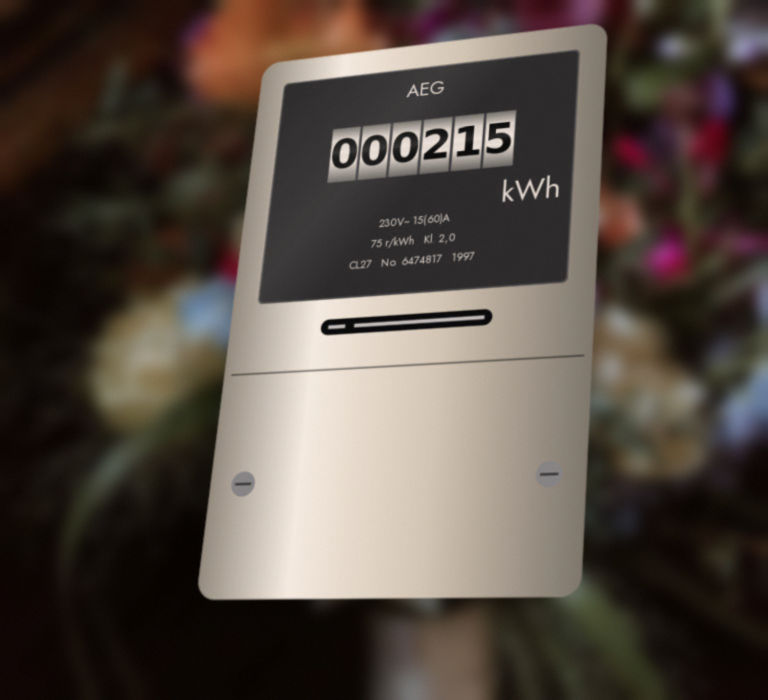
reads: 215
